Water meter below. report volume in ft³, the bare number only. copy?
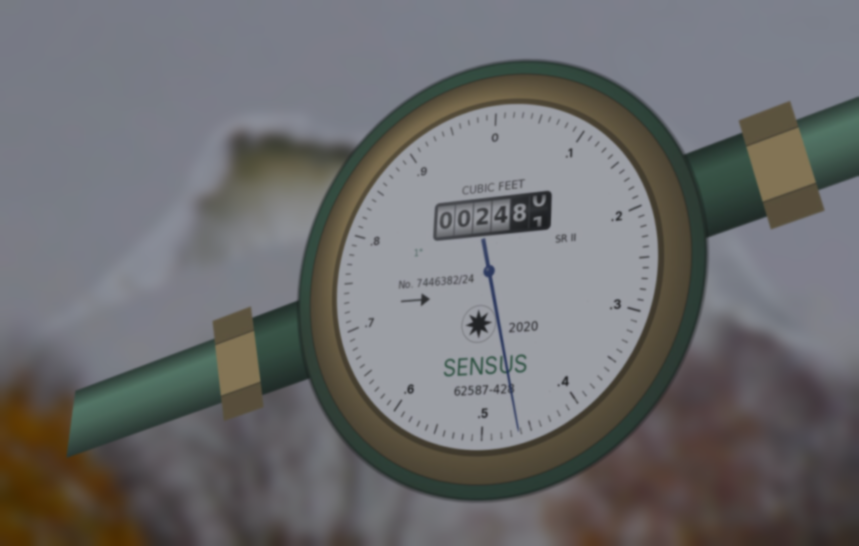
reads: 2480.46
